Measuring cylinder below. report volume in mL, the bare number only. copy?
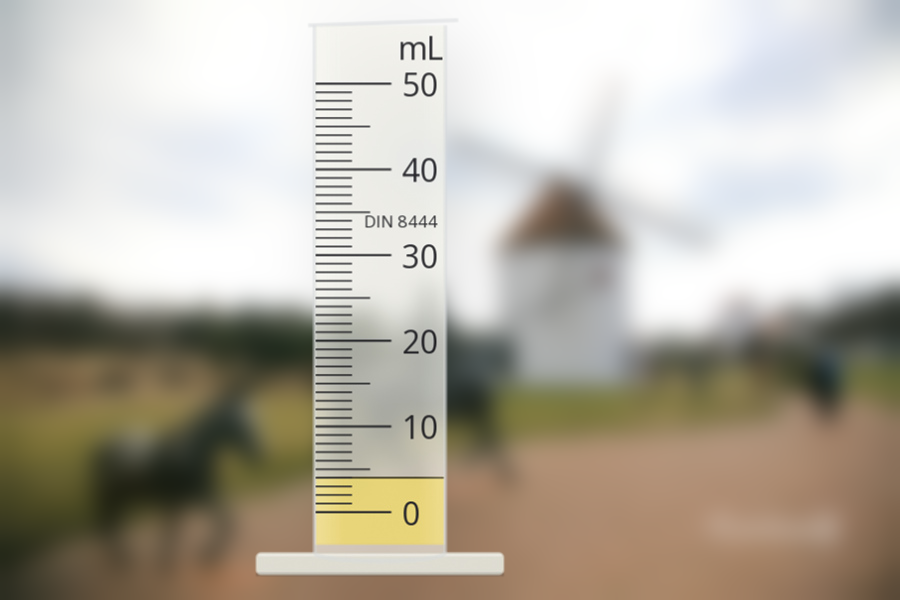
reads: 4
